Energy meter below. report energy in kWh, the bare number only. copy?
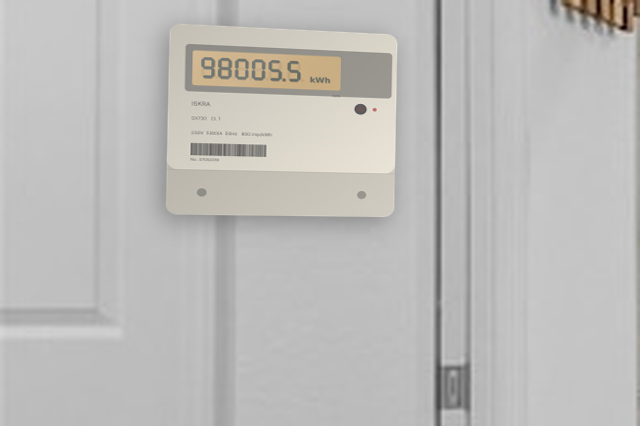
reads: 98005.5
